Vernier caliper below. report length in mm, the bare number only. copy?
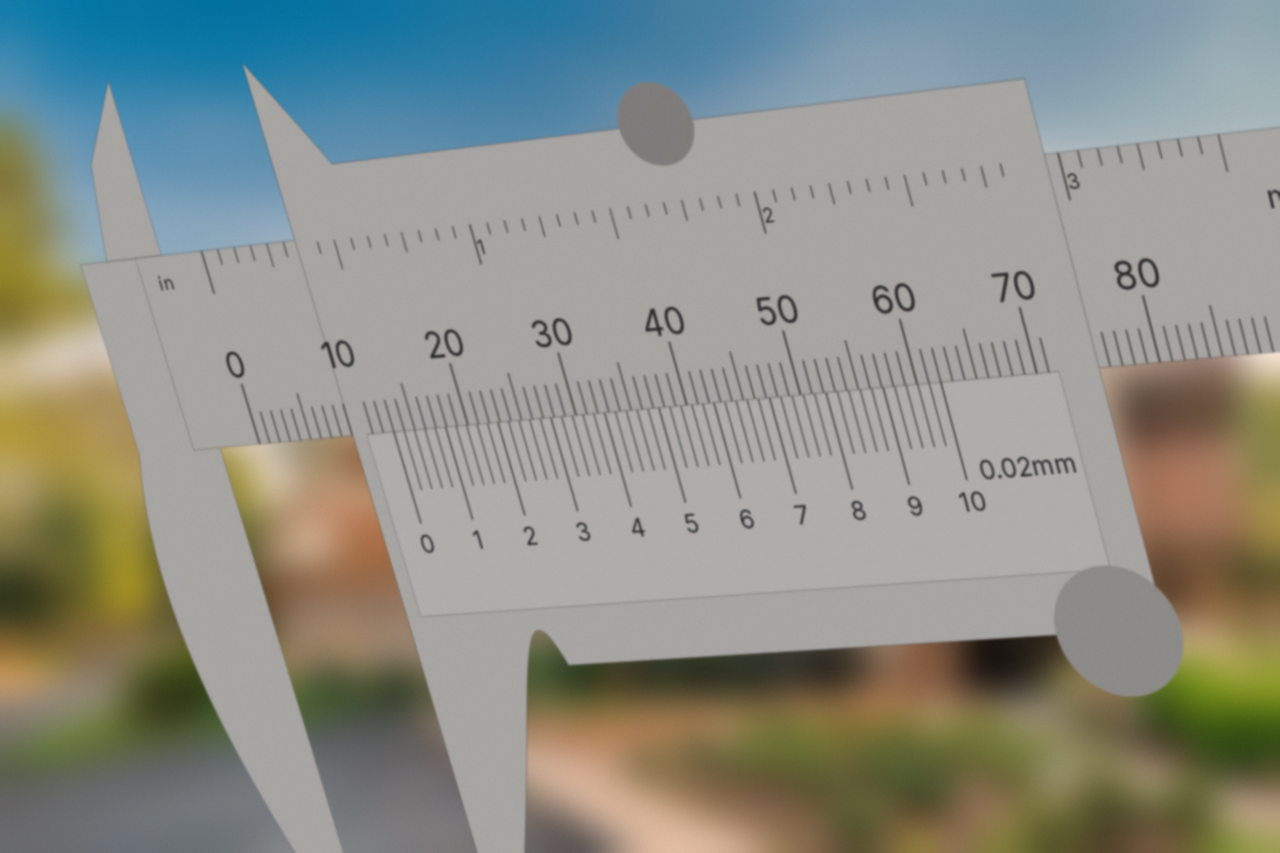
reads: 13.0
